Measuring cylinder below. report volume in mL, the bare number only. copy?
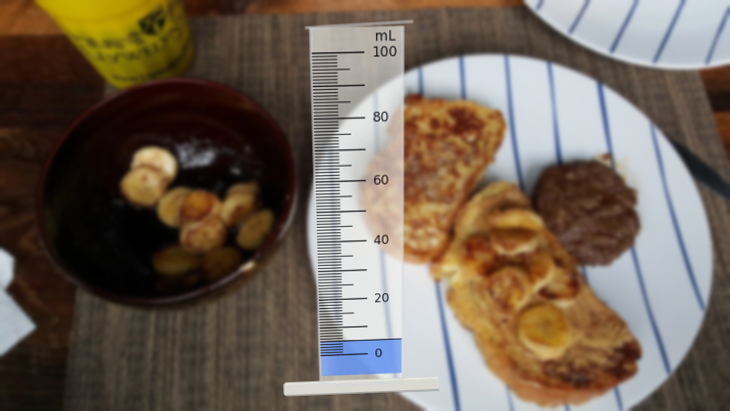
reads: 5
